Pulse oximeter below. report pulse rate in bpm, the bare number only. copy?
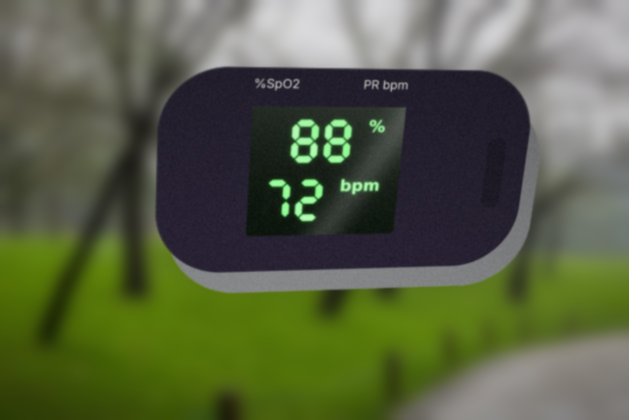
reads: 72
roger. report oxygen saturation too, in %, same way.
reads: 88
